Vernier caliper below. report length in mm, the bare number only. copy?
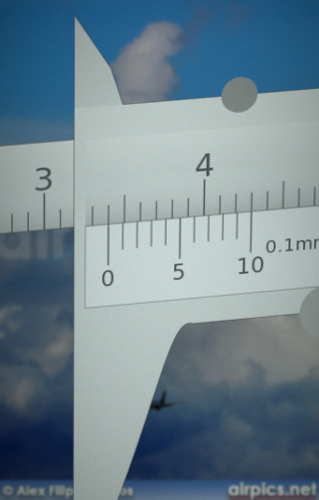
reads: 34.0
